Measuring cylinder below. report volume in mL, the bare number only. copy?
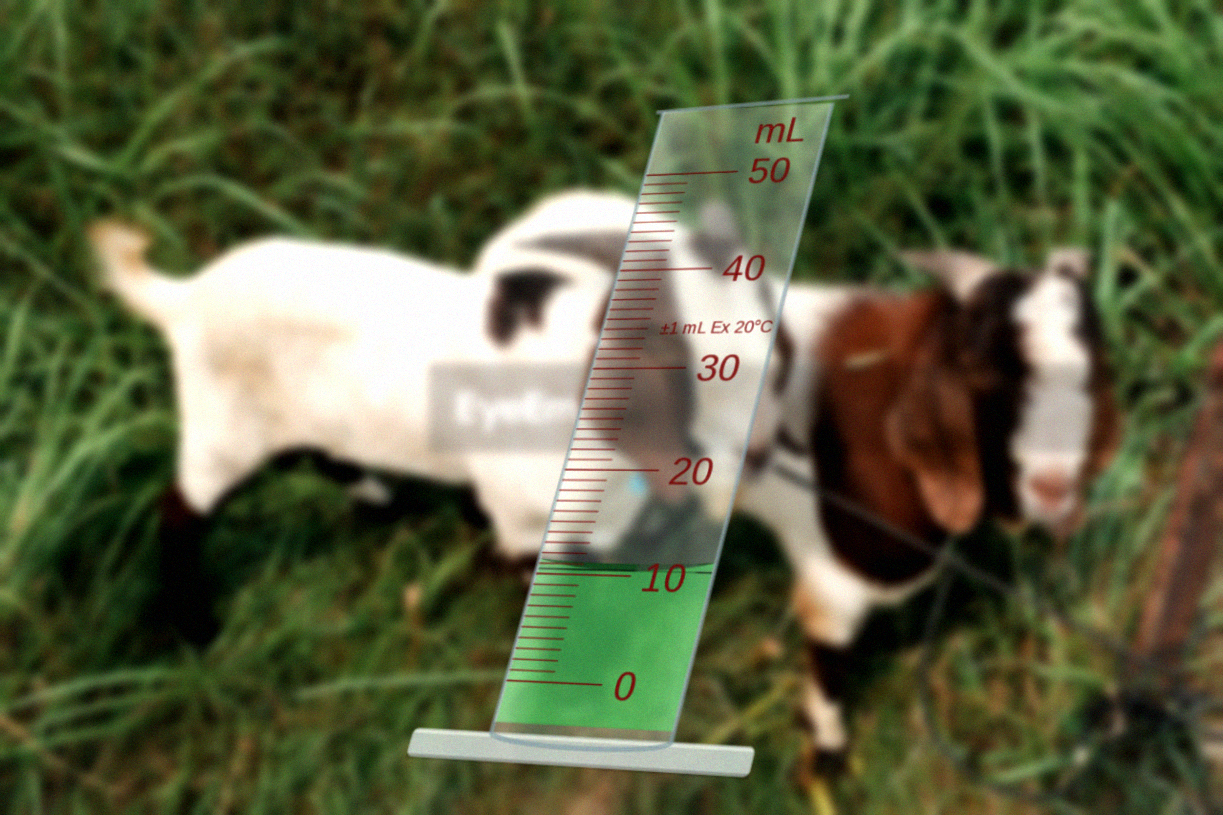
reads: 10.5
